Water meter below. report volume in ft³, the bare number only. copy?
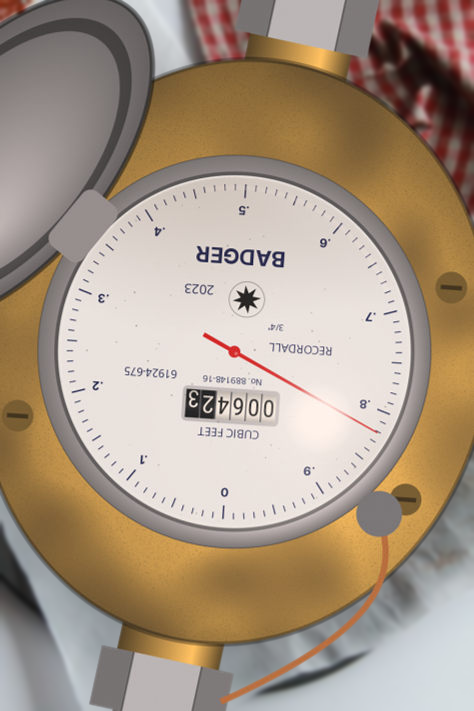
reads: 6422.82
